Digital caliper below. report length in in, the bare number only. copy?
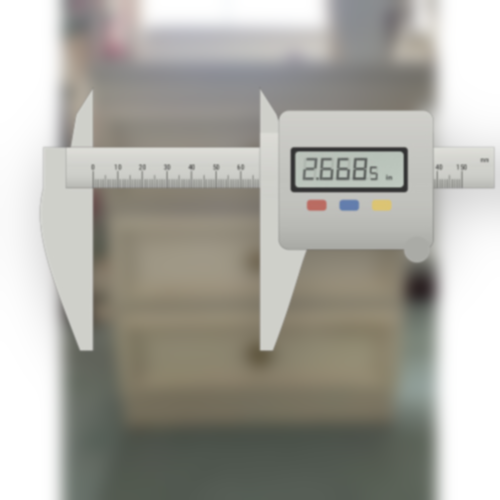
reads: 2.6685
